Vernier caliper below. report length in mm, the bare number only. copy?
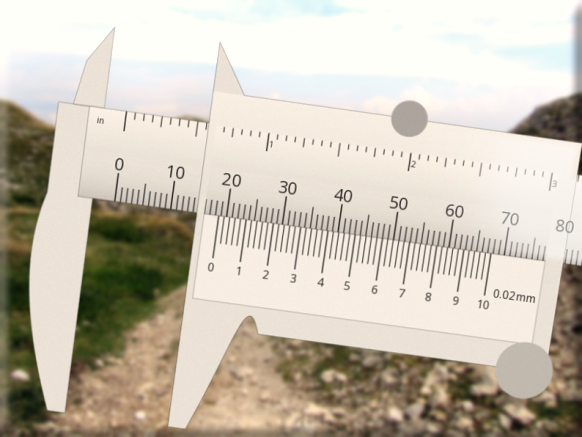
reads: 18.6
